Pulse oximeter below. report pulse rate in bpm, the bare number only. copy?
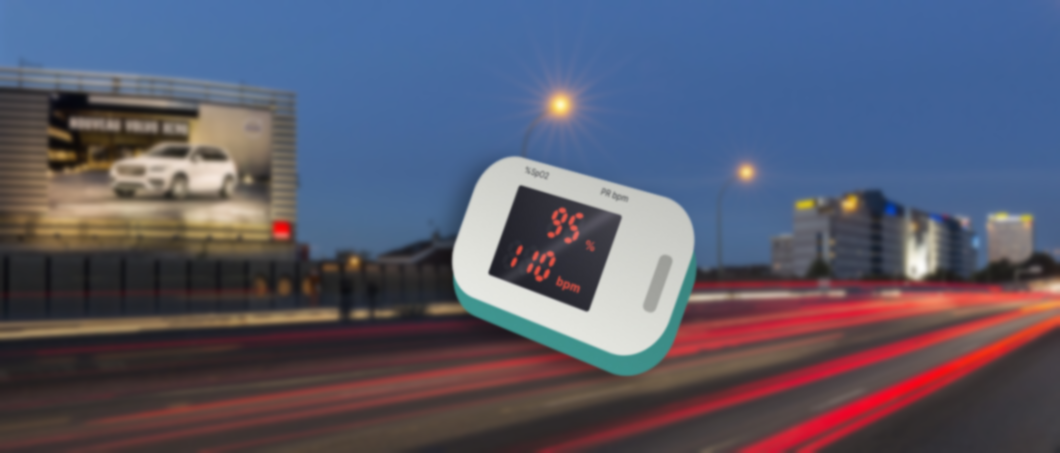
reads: 110
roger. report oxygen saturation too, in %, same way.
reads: 95
